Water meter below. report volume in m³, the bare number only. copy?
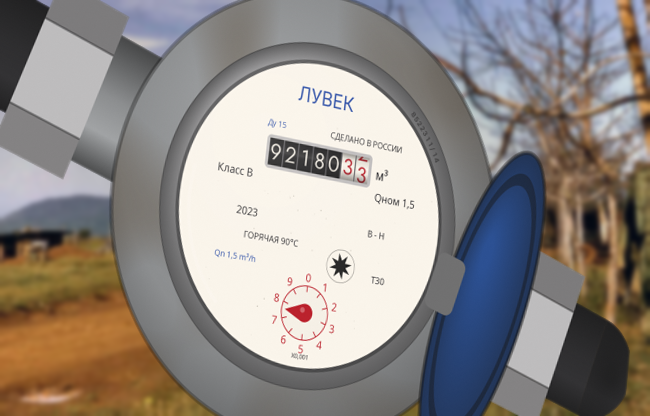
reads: 92180.327
